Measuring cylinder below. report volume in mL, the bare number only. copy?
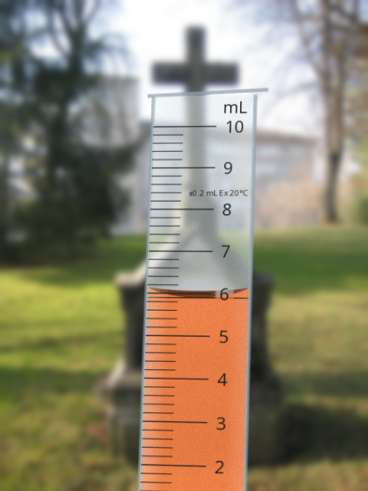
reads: 5.9
